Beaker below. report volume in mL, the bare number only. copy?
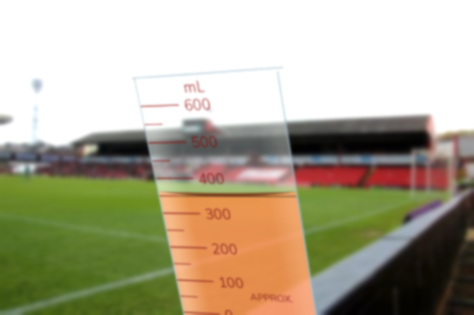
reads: 350
